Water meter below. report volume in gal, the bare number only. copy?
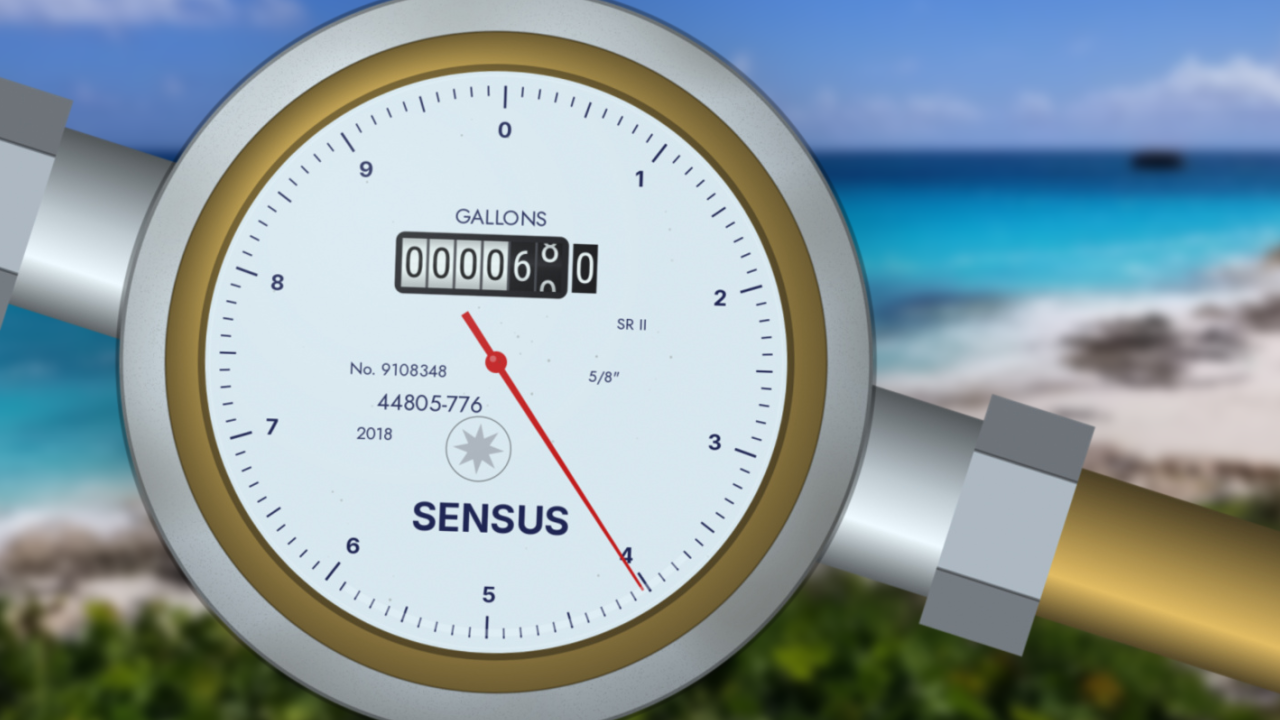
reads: 684.0
